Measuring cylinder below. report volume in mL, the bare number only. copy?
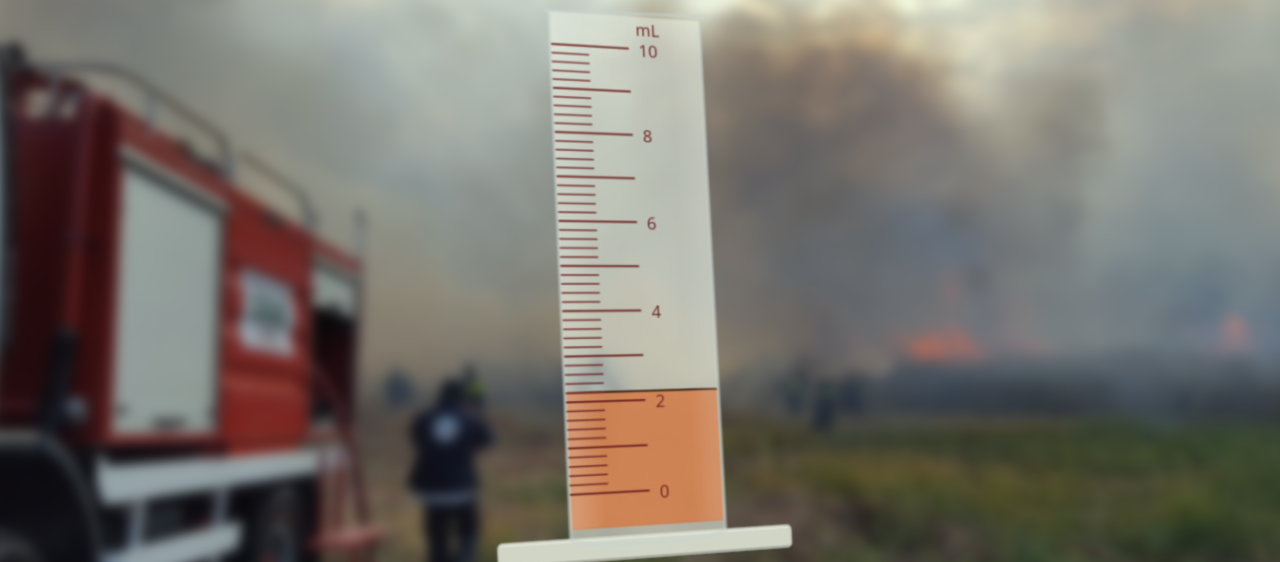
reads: 2.2
